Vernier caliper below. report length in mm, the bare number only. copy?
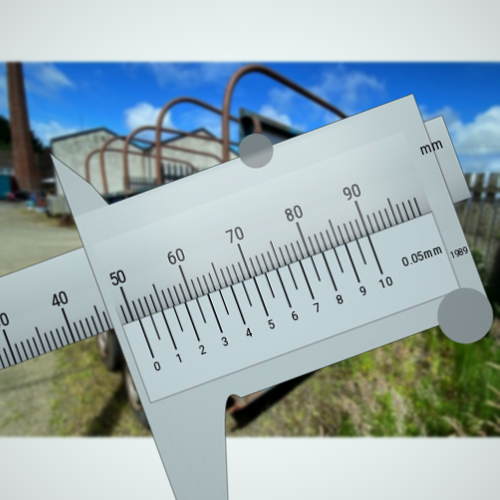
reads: 51.0
